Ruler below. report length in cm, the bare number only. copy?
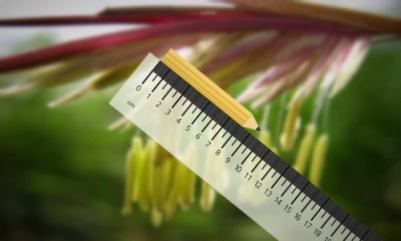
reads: 9.5
